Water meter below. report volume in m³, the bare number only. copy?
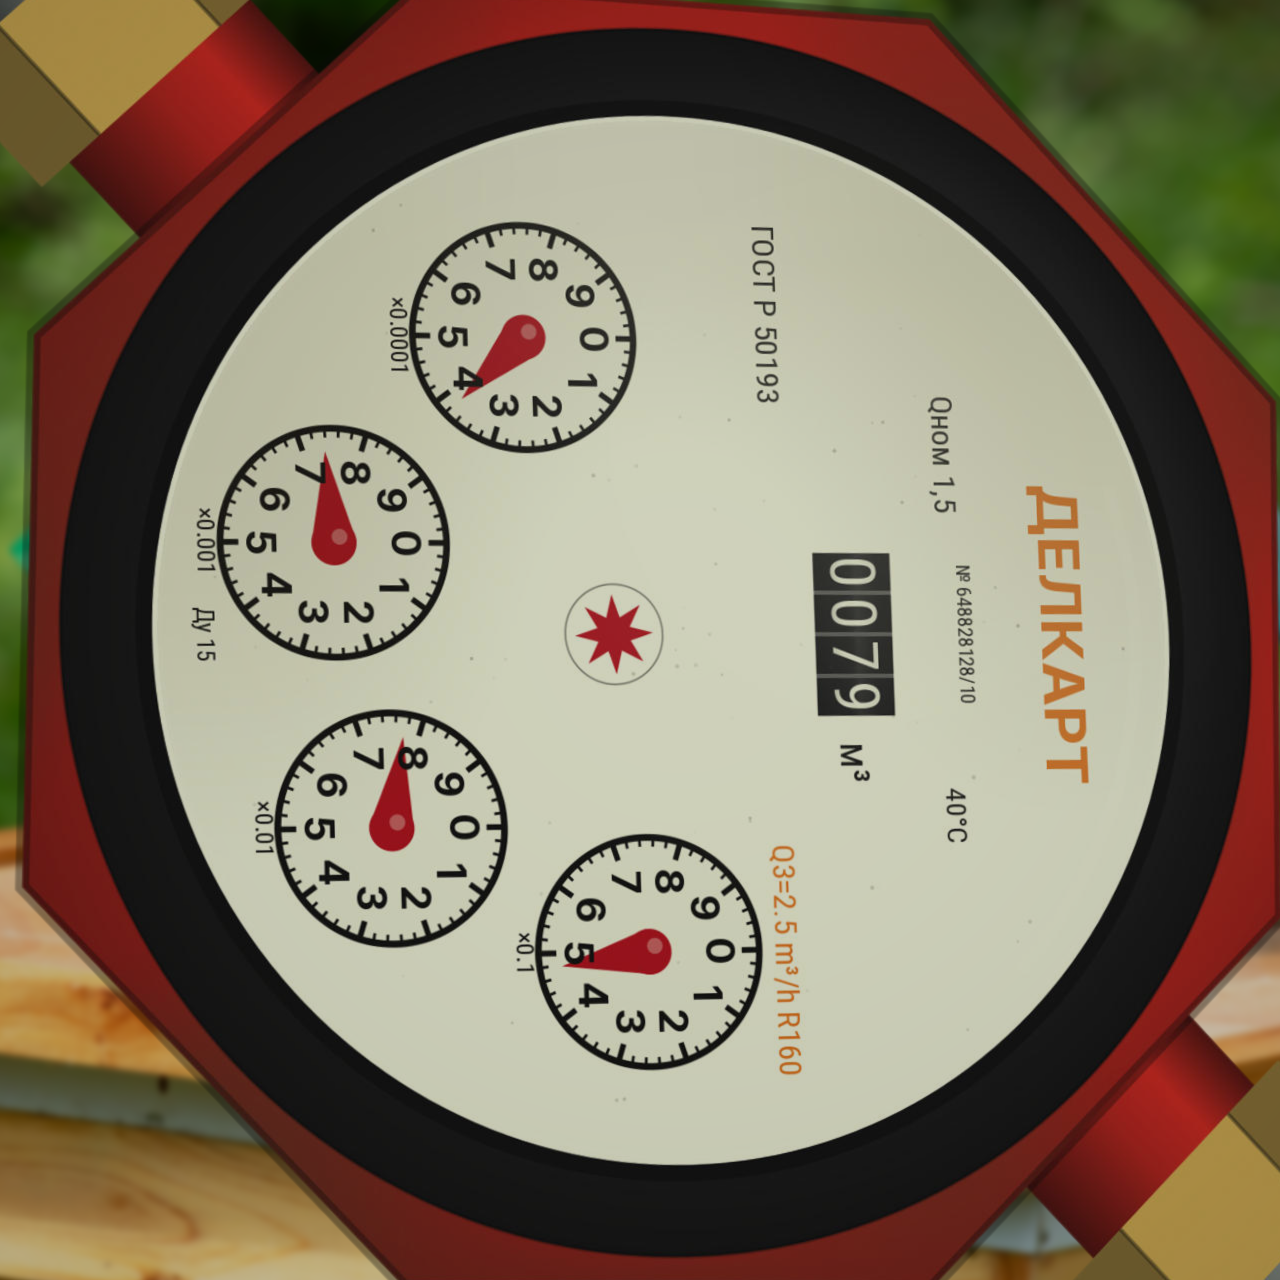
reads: 79.4773
